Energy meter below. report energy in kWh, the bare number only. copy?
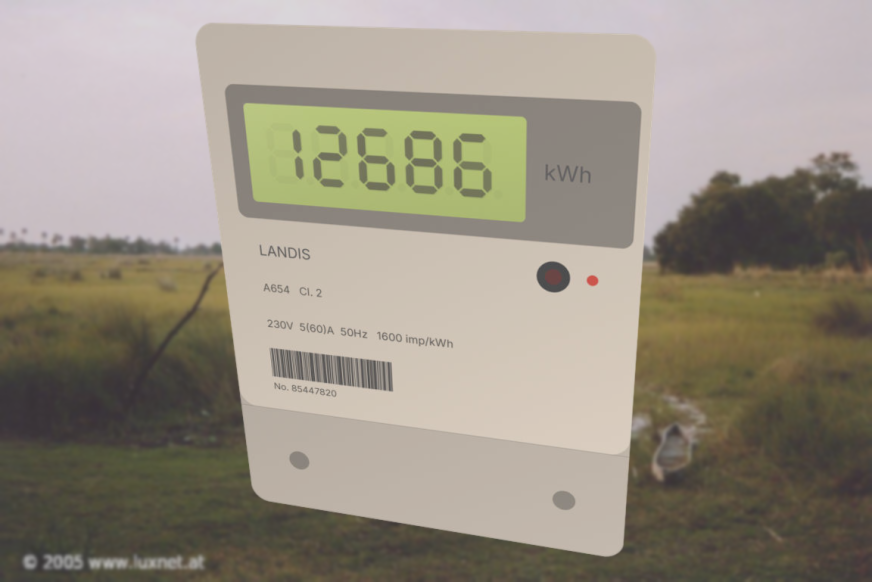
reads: 12686
